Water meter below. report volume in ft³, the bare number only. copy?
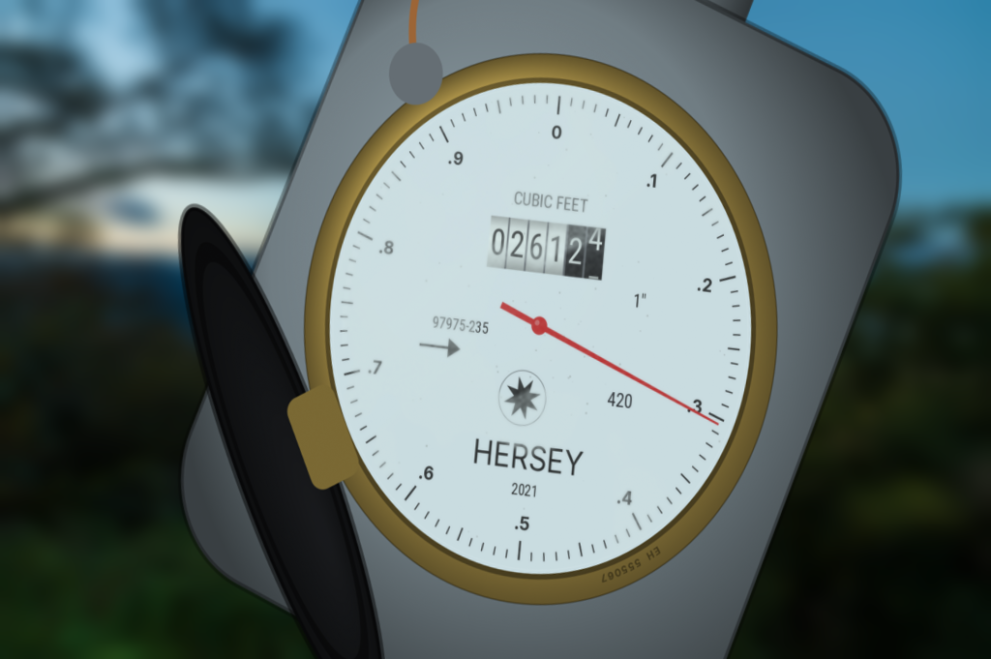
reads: 26124.30
